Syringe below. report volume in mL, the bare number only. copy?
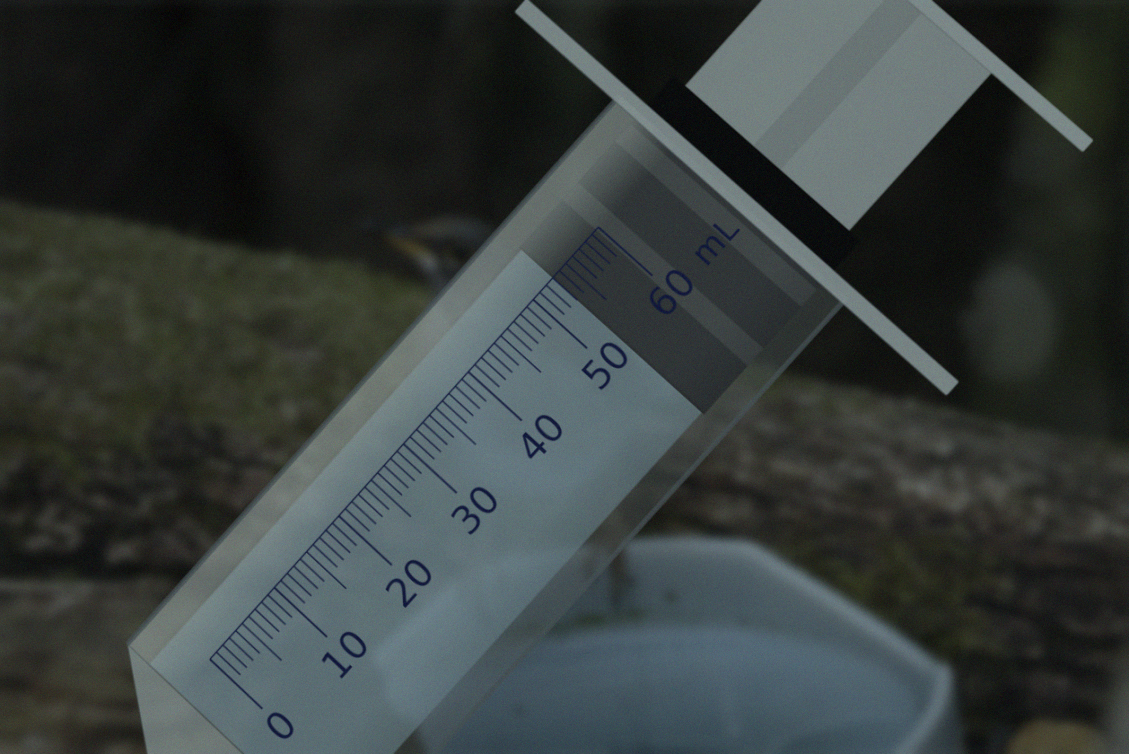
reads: 53
